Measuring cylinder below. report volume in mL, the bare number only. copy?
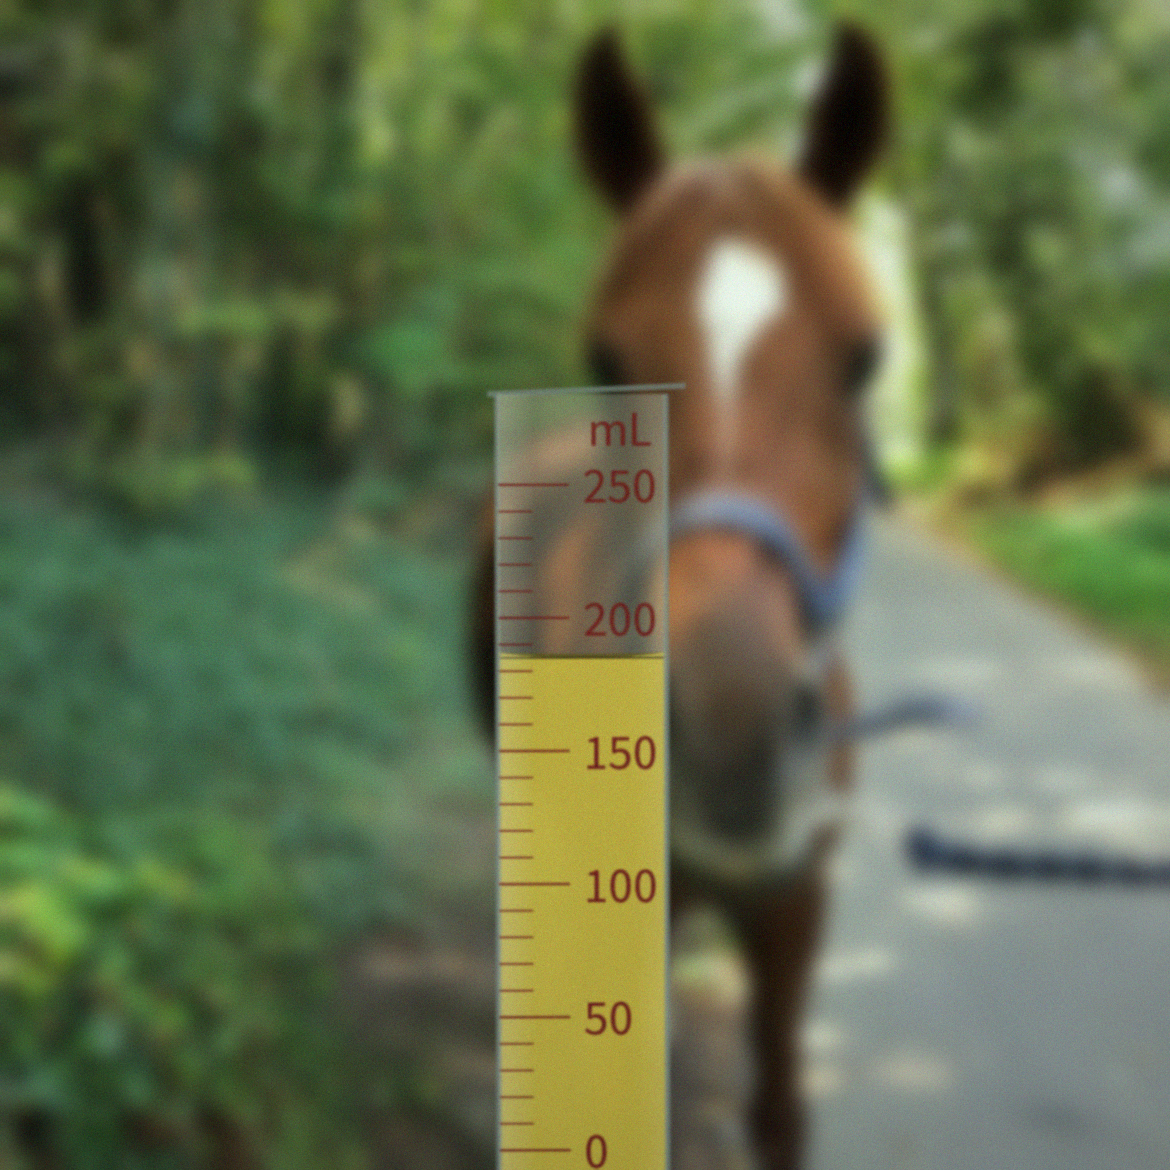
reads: 185
